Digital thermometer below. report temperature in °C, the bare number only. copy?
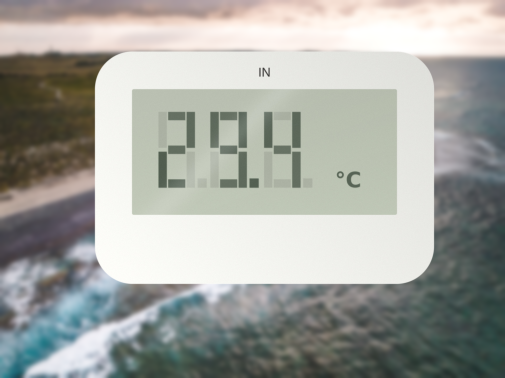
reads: 29.4
